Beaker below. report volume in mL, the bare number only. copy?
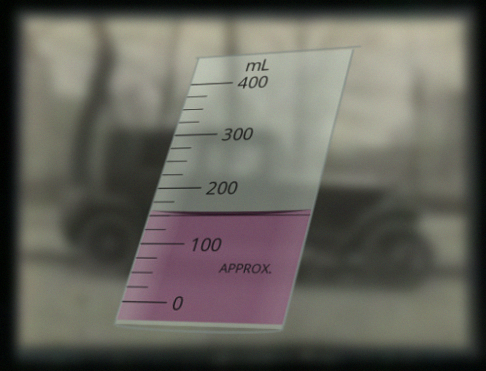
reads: 150
